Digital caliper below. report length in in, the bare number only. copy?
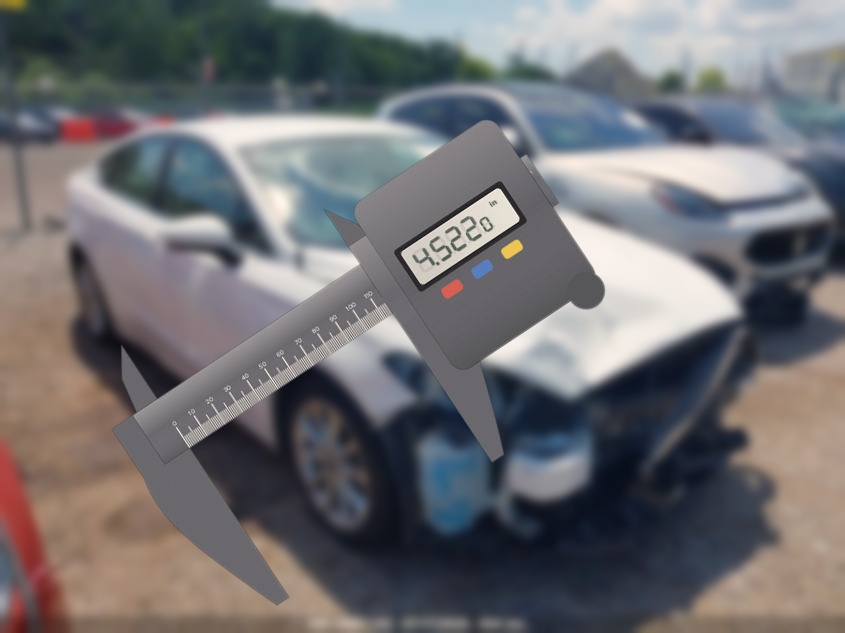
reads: 4.5220
